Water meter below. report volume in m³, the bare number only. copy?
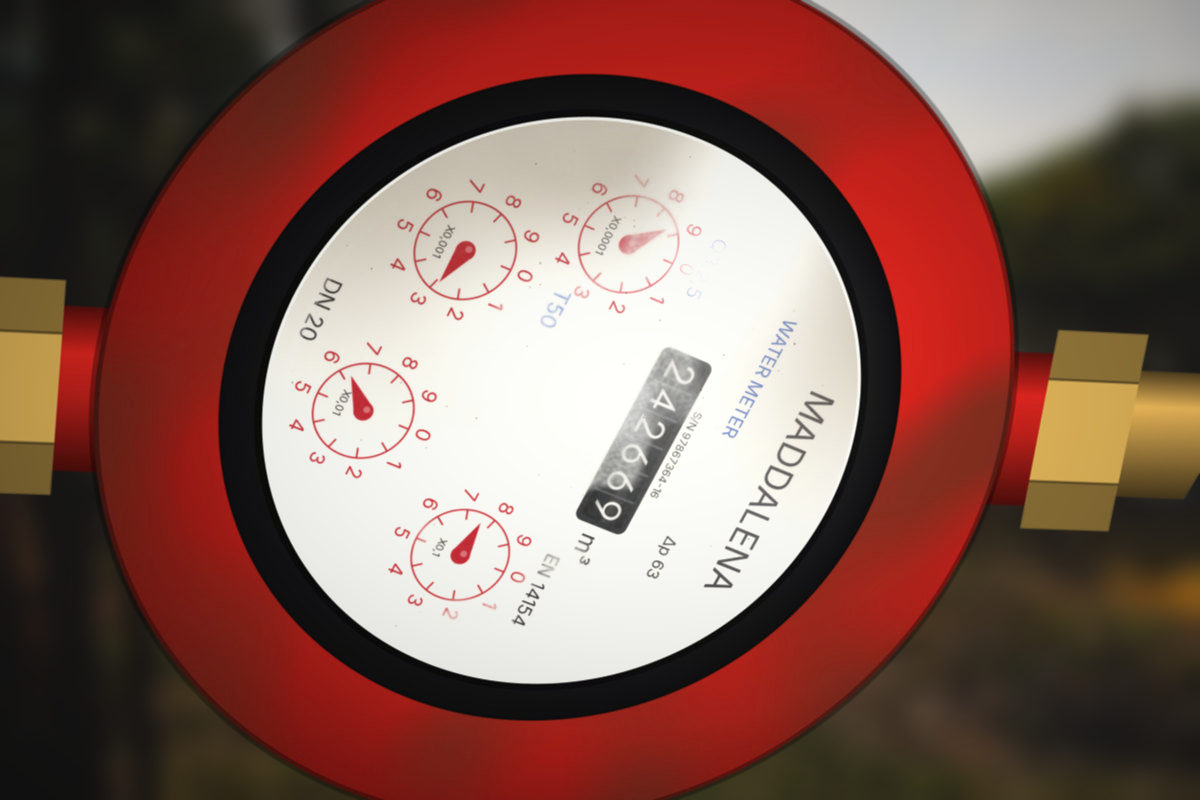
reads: 242669.7628
